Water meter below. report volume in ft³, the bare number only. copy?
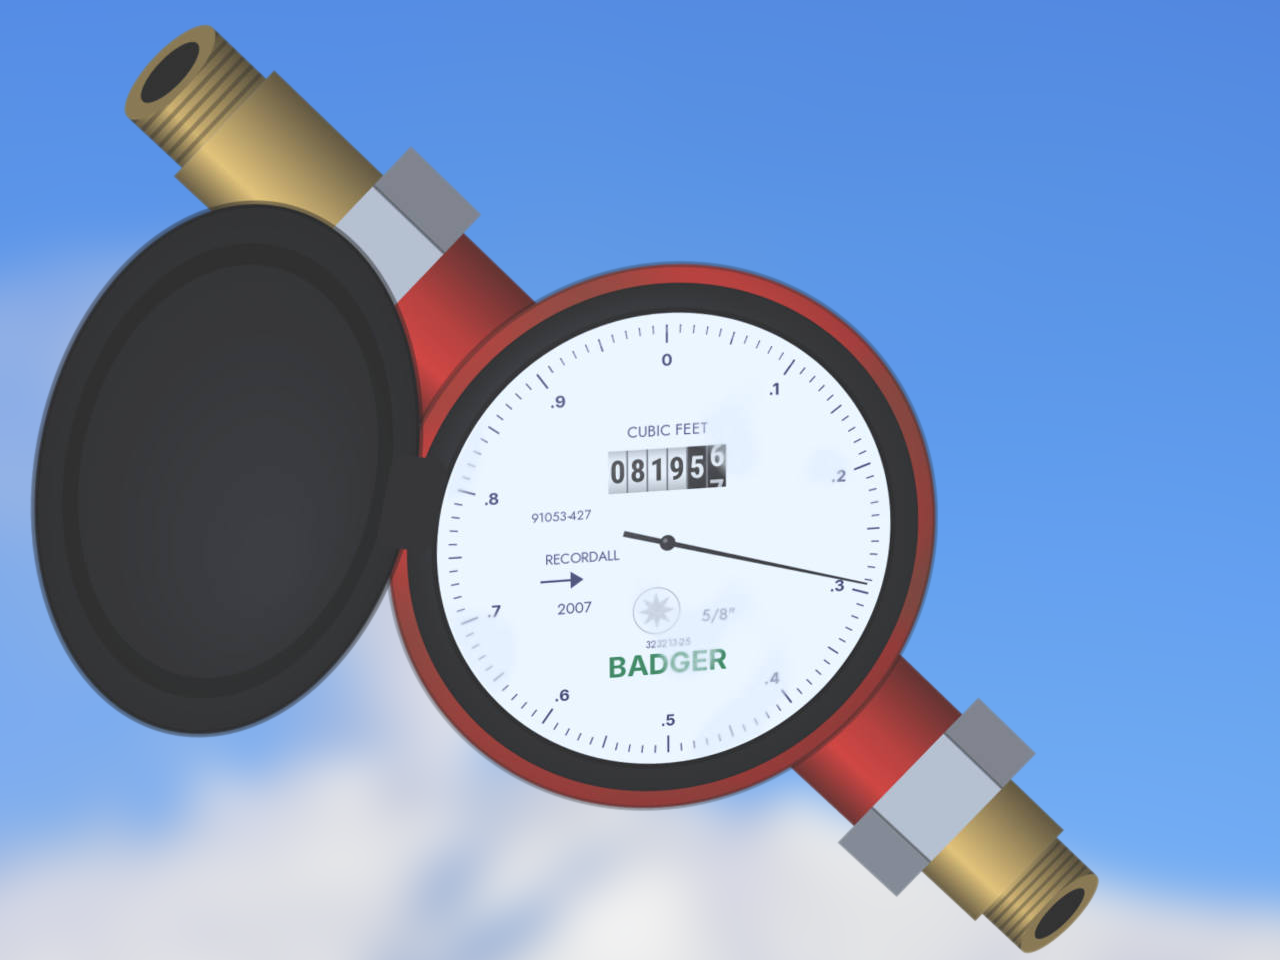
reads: 81956.29
